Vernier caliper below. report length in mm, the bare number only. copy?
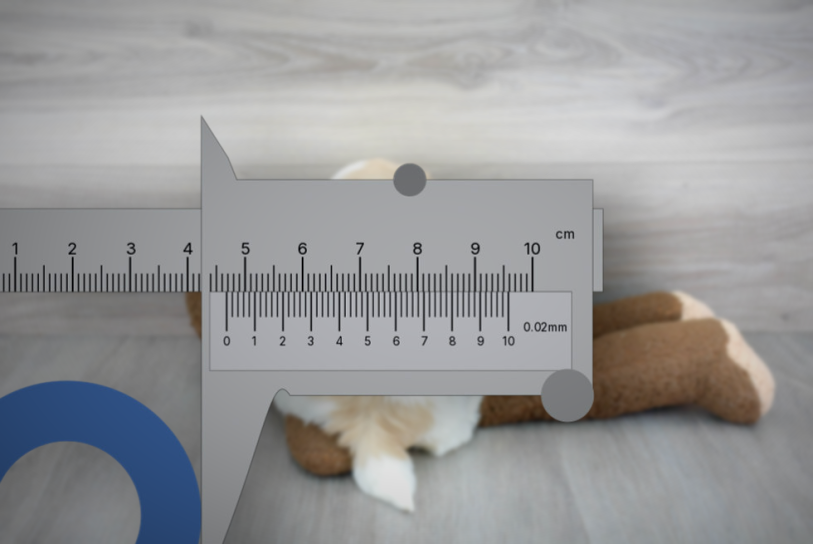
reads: 46.8
